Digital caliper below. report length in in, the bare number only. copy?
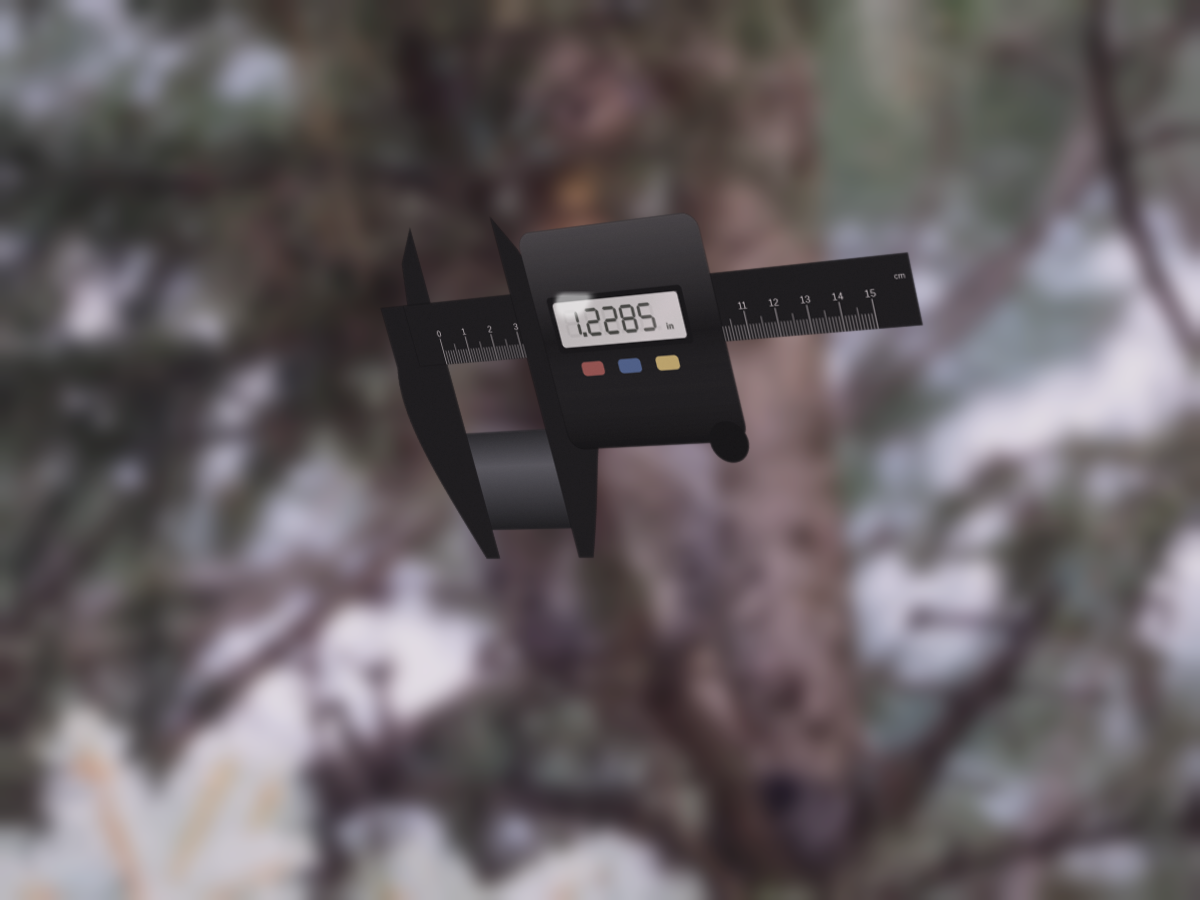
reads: 1.2285
